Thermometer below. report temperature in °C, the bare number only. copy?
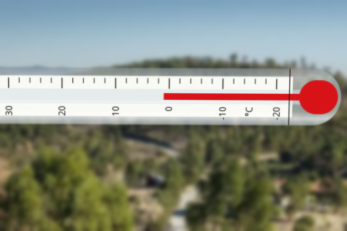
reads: 1
